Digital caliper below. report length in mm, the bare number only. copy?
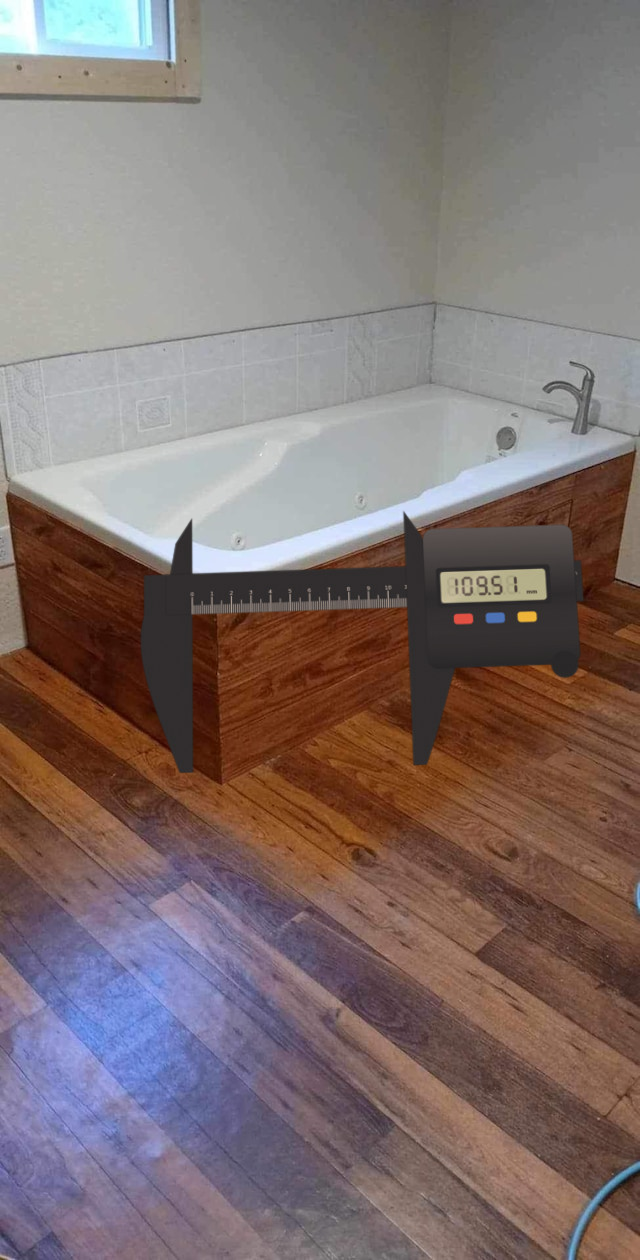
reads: 109.51
